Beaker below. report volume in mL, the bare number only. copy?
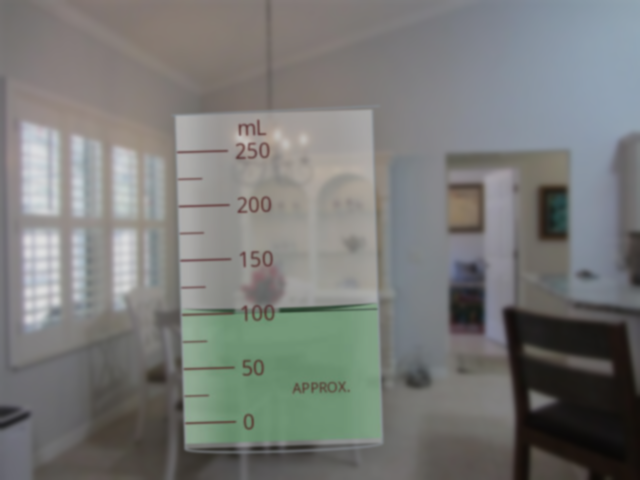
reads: 100
